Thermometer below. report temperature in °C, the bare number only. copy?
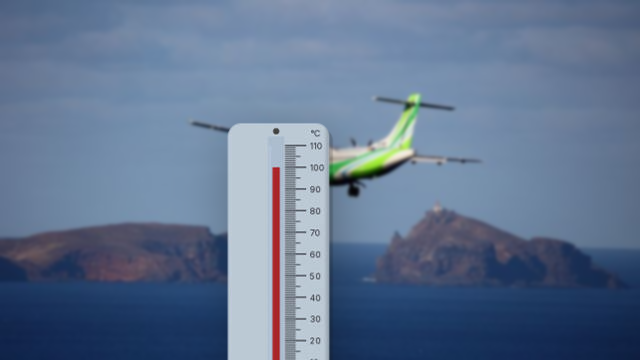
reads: 100
